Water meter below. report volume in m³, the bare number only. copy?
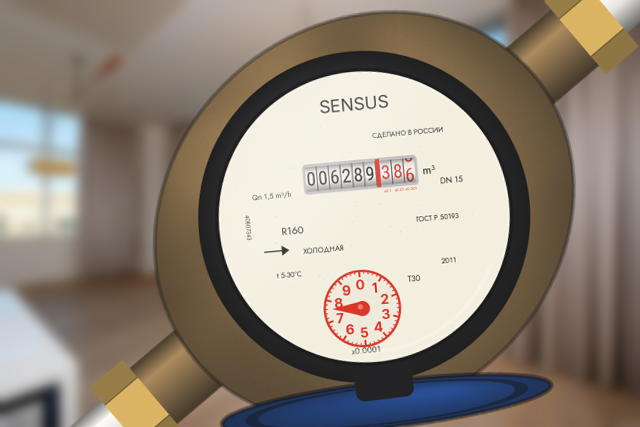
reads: 6289.3857
